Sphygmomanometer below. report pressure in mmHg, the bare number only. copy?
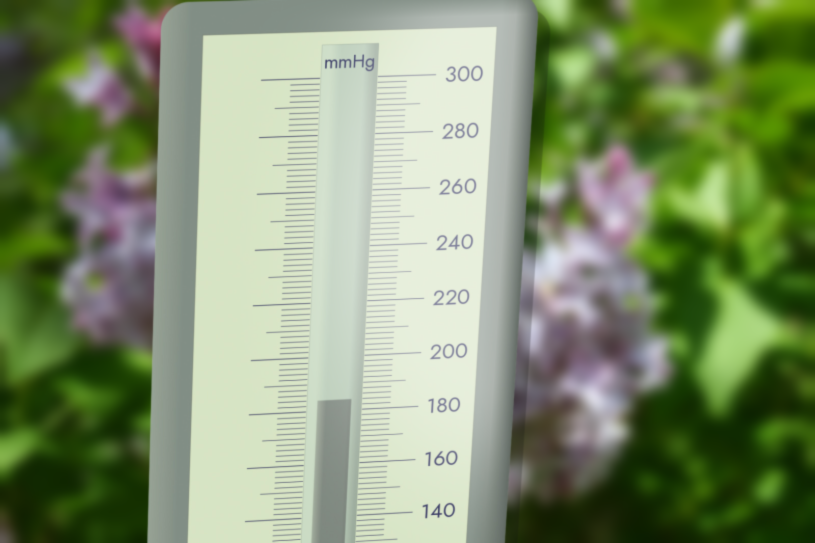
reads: 184
